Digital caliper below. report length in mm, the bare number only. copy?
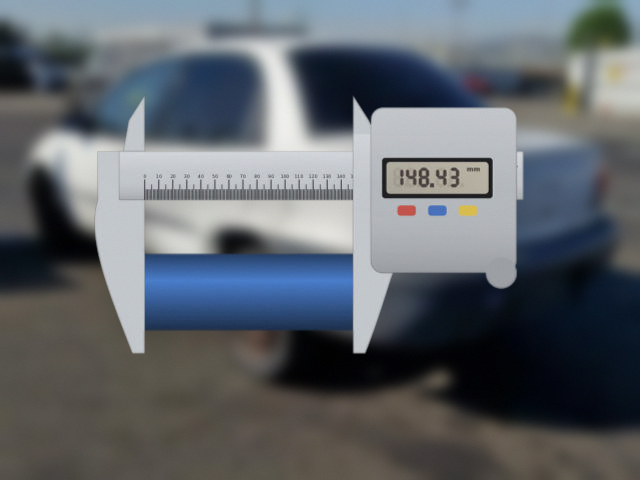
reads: 148.43
